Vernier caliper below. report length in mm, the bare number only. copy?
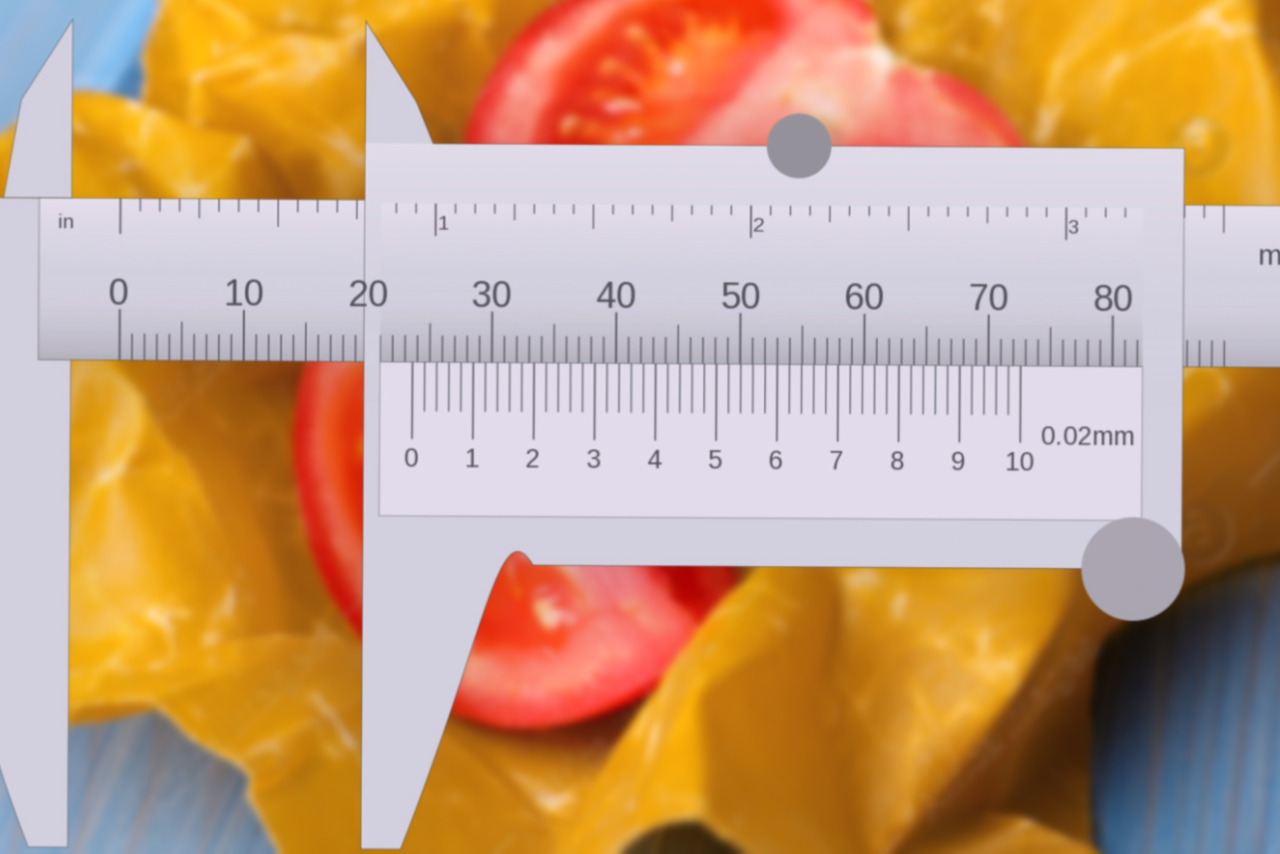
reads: 23.6
